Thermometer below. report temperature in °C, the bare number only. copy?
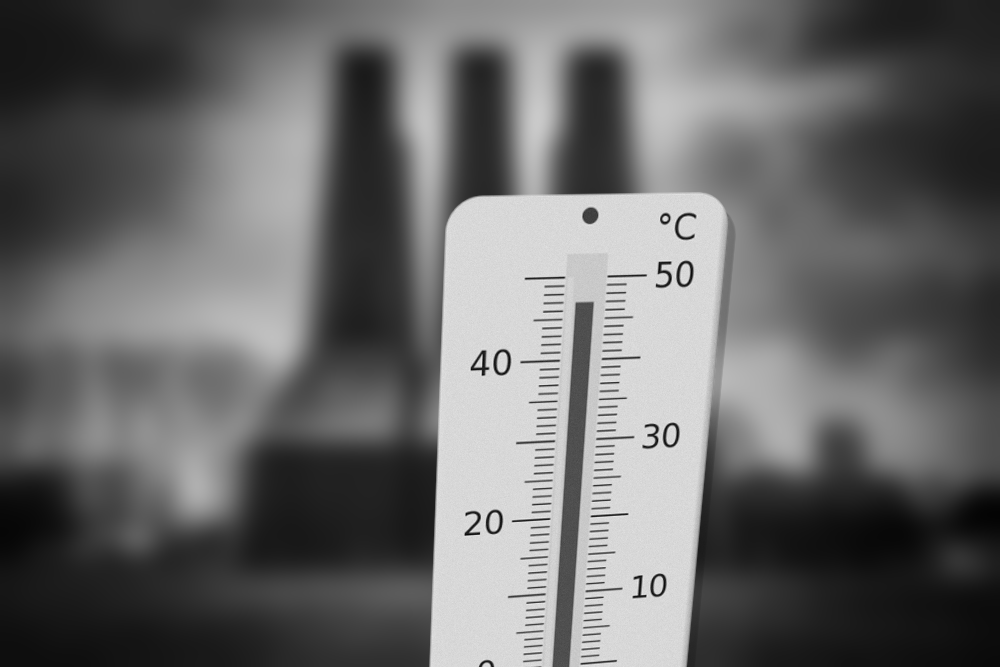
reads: 47
